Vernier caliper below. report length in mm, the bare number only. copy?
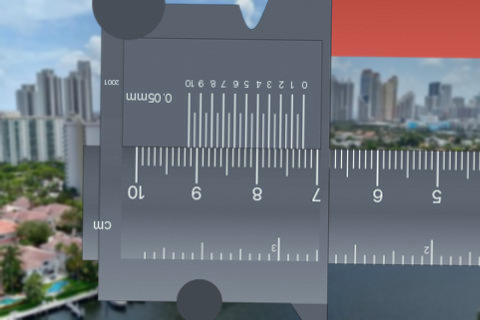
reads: 72.4
